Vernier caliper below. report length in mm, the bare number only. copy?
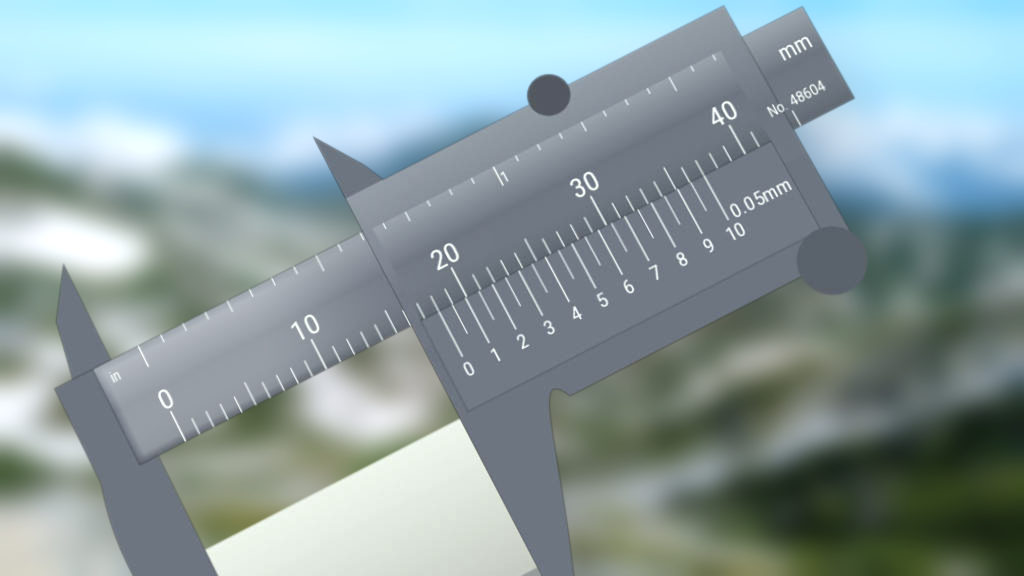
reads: 18.0
